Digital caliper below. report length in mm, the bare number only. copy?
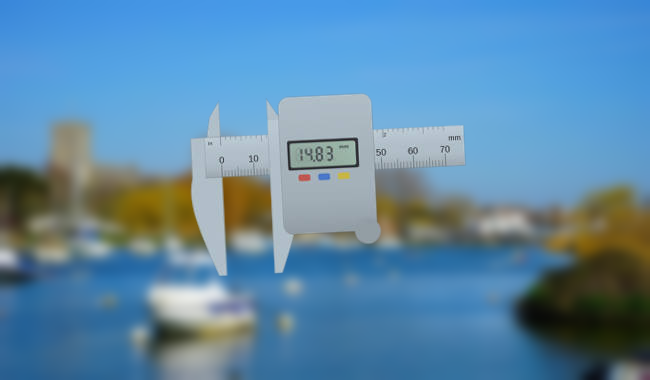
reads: 14.83
